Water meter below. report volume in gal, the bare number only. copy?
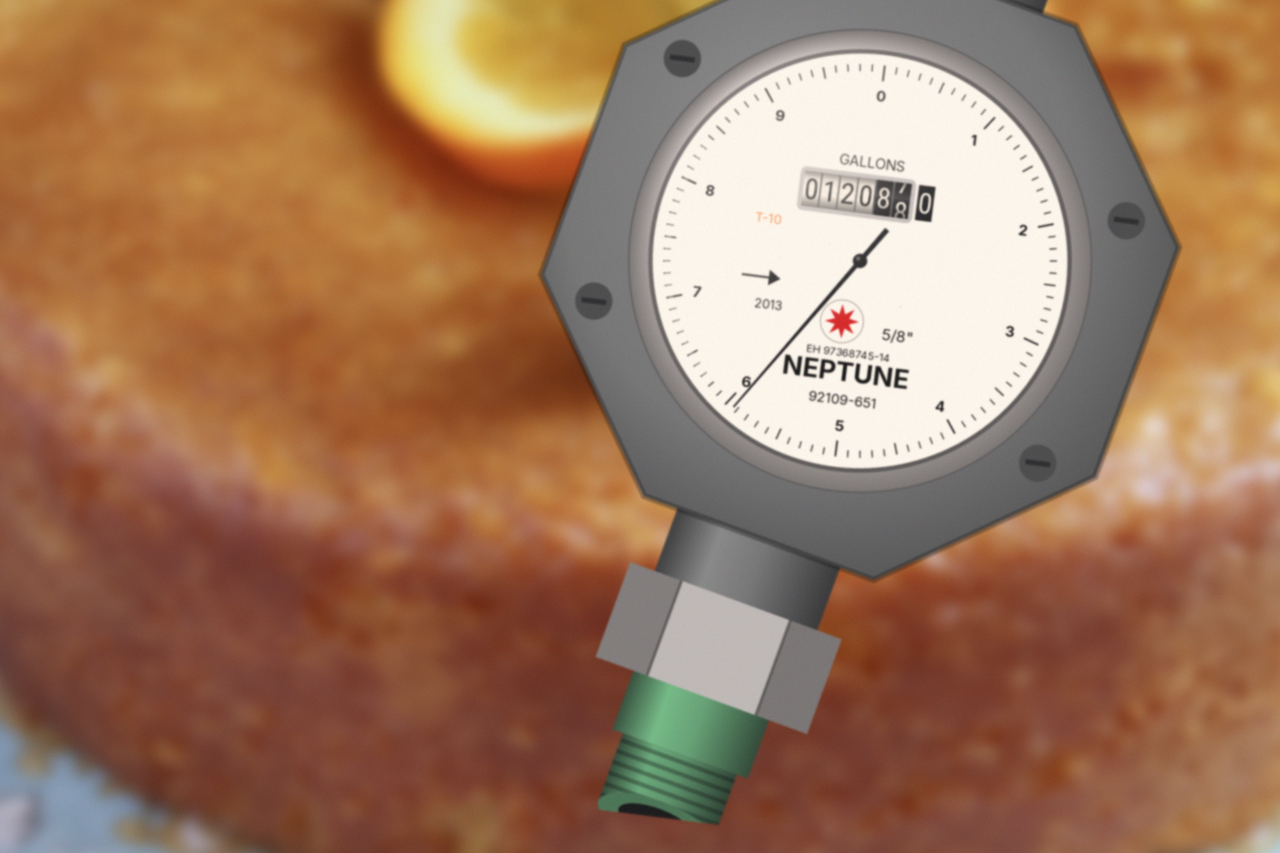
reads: 120875.9
